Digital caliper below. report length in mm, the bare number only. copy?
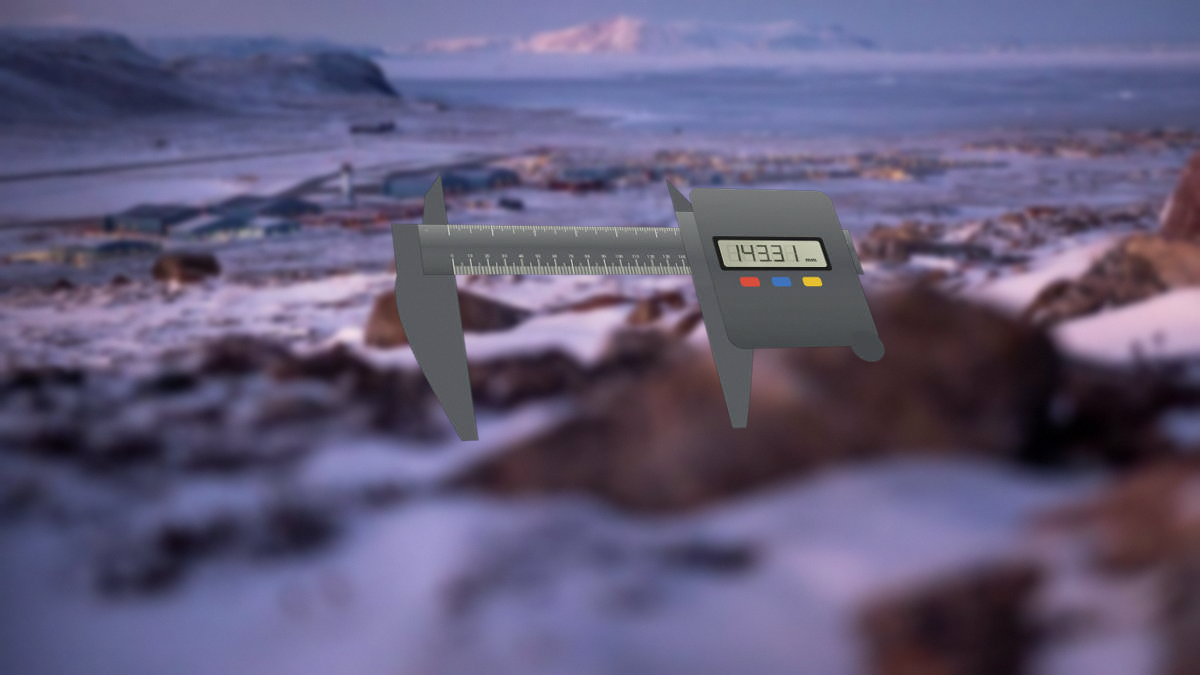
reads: 143.31
